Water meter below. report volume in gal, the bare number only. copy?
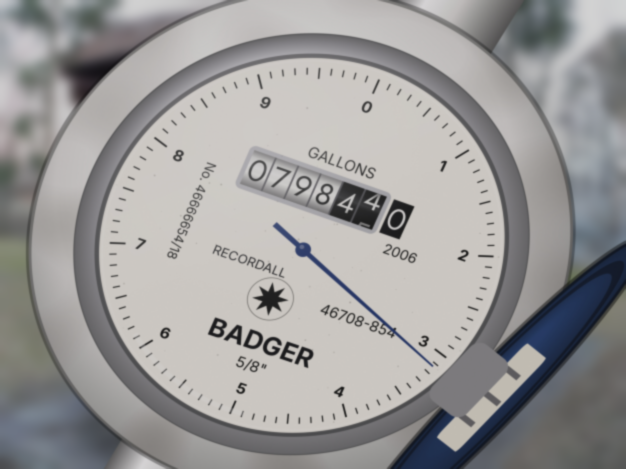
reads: 798443.1
